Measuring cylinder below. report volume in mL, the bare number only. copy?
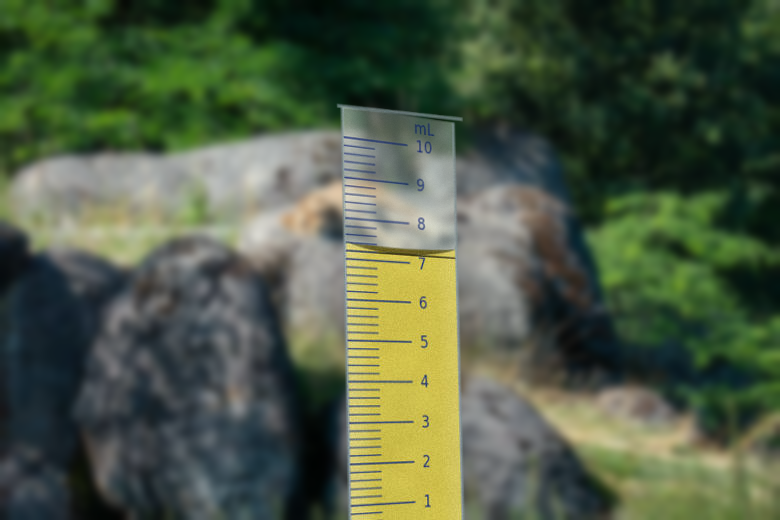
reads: 7.2
